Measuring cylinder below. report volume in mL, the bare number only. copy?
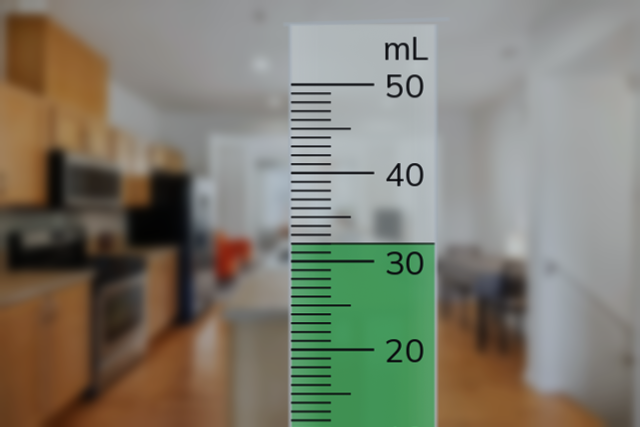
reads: 32
